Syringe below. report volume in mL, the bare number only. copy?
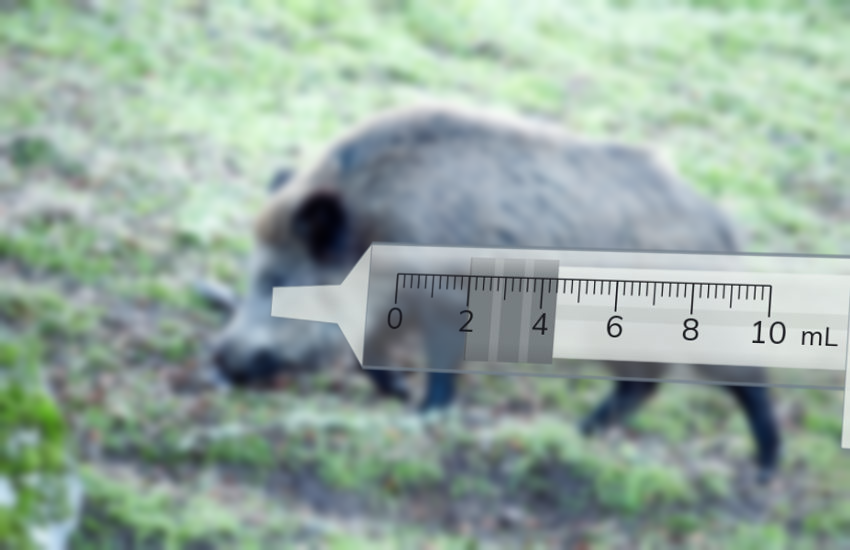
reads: 2
